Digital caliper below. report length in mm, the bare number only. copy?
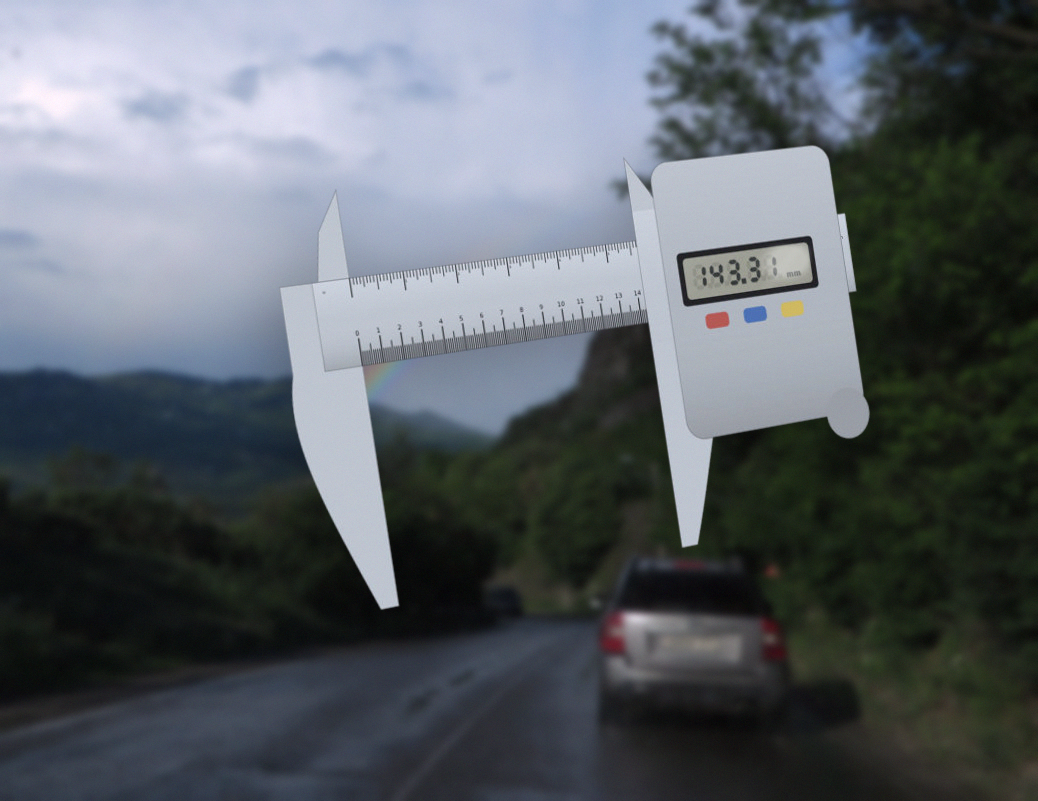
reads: 143.31
